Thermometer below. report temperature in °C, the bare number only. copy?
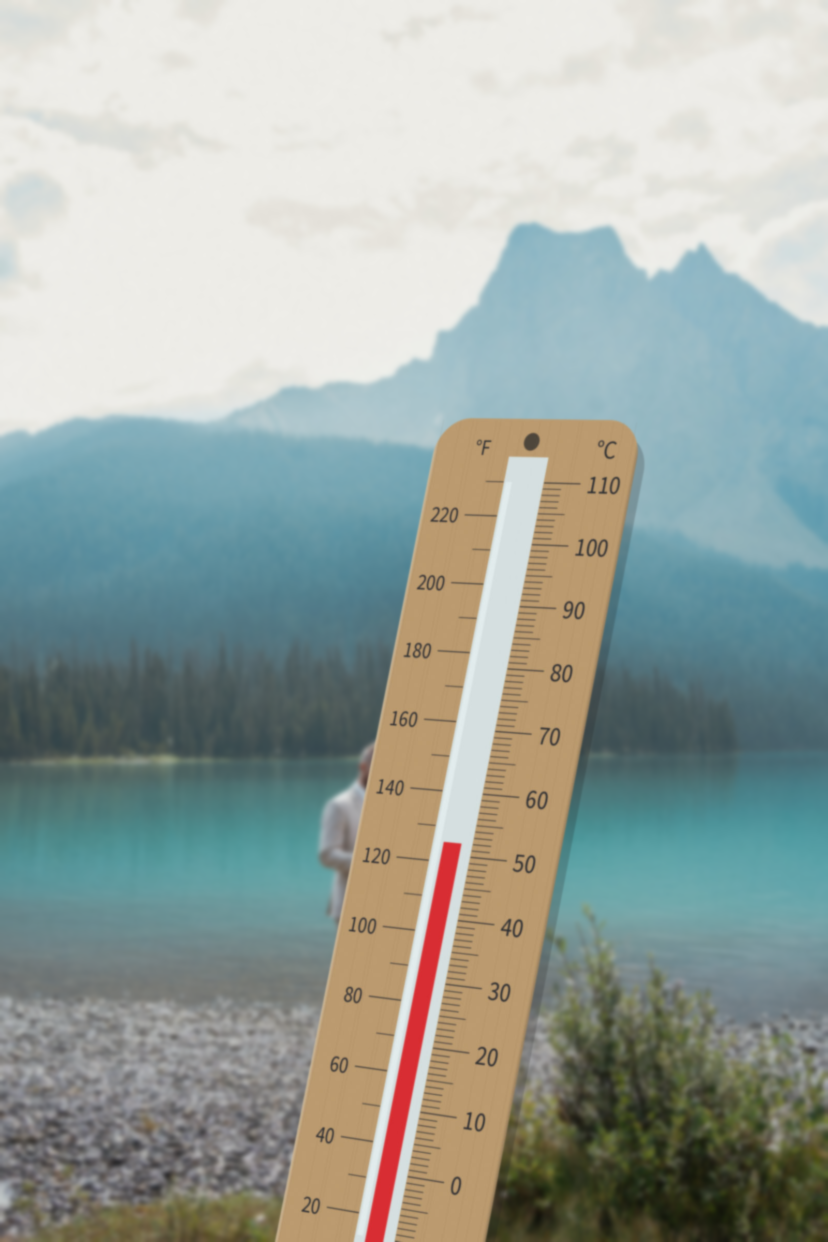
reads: 52
